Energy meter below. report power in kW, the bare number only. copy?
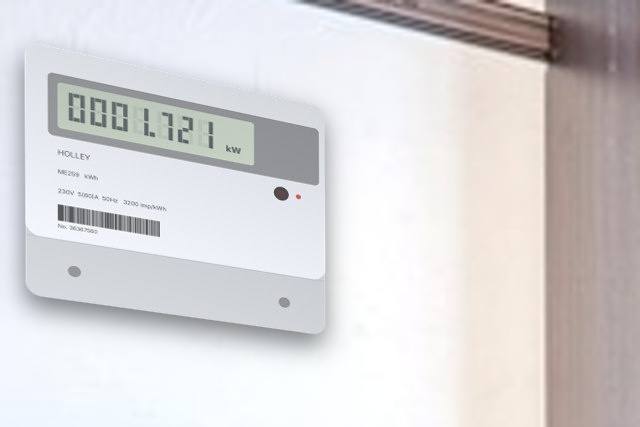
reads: 1.721
